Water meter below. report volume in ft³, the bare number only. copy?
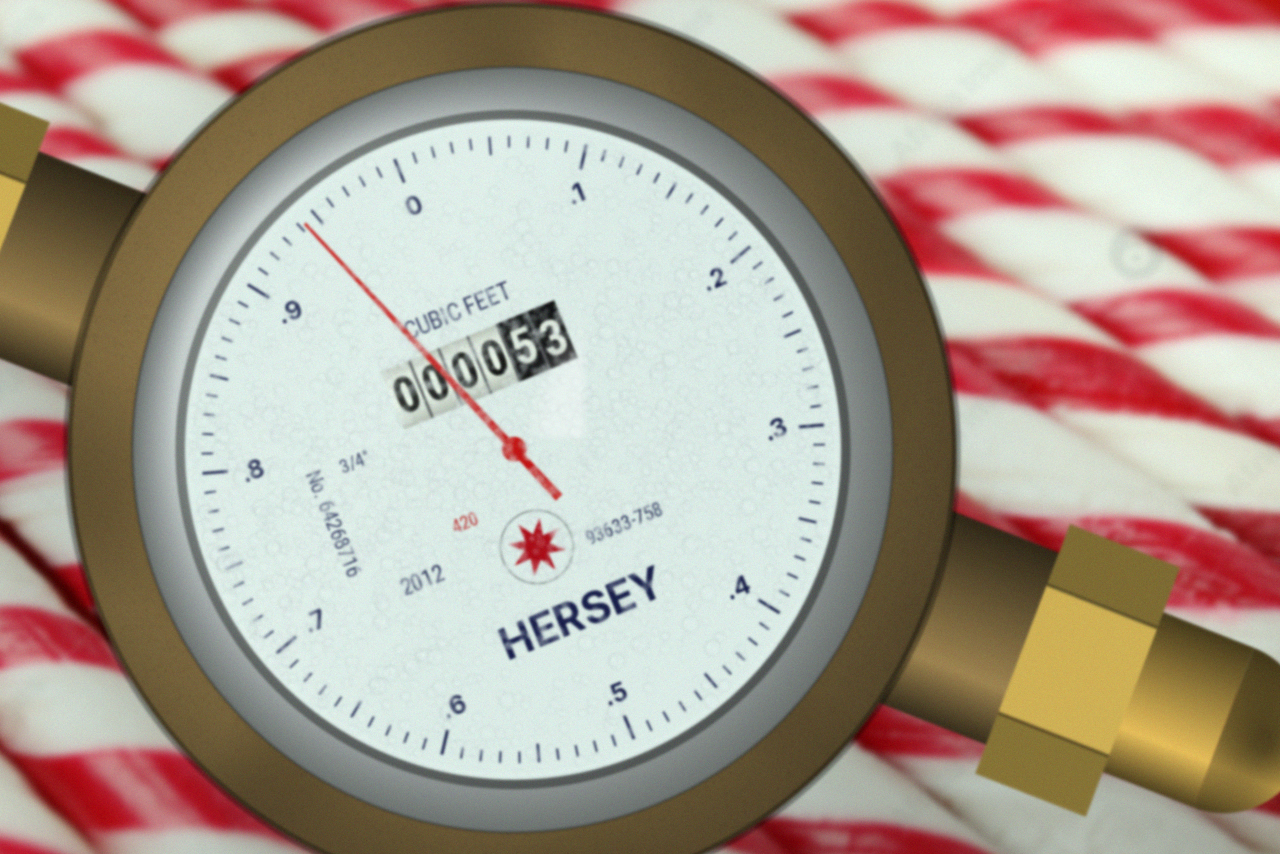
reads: 52.94
